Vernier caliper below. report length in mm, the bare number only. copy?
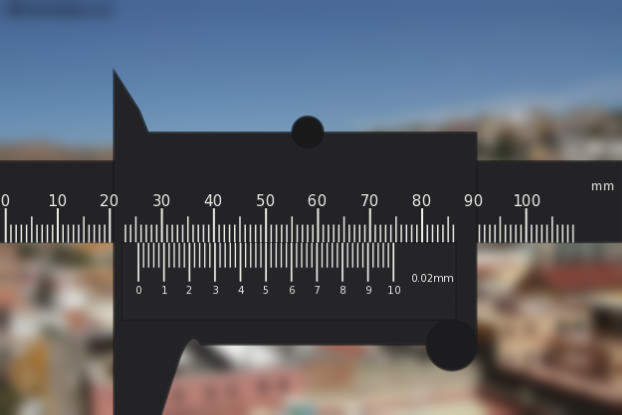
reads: 25.5
